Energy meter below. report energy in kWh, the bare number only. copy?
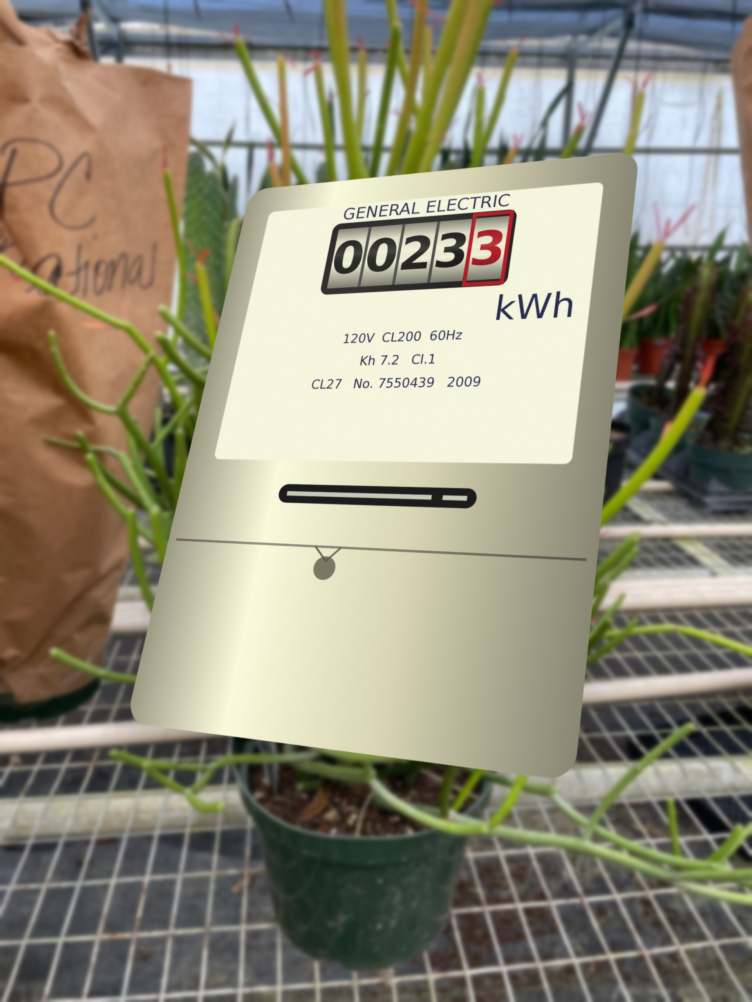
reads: 23.3
